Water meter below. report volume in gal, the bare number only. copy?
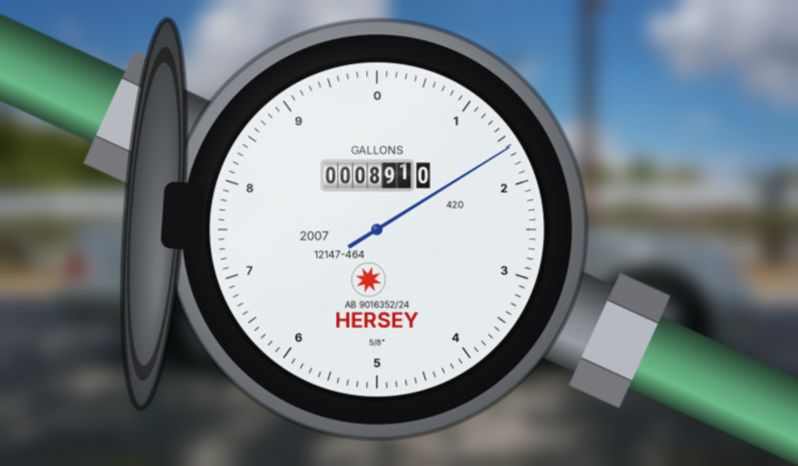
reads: 8911.6
